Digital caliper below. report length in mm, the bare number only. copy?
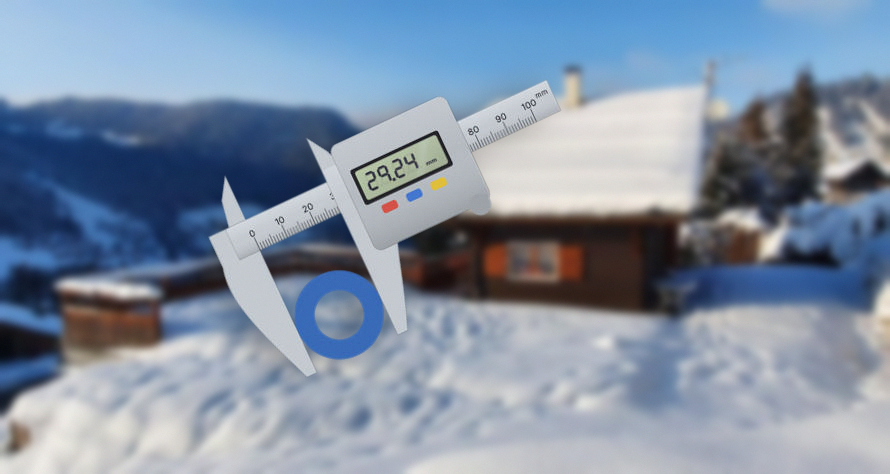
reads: 29.24
